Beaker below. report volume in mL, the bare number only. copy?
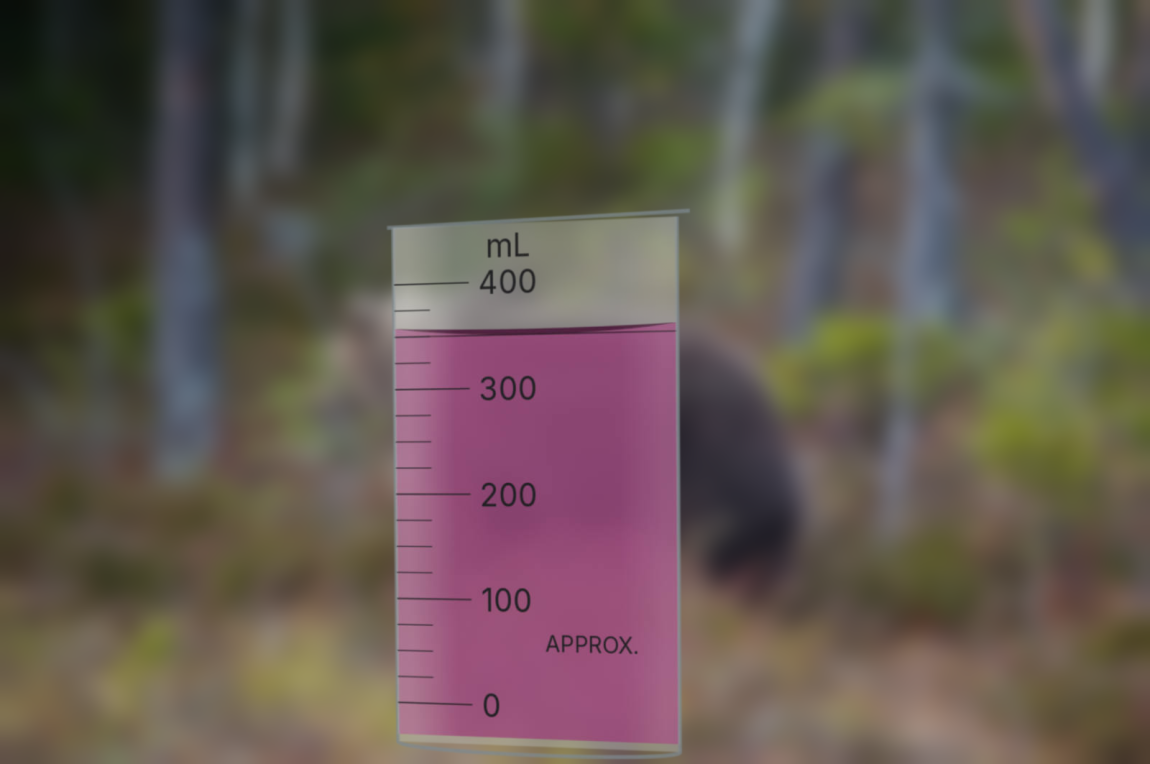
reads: 350
